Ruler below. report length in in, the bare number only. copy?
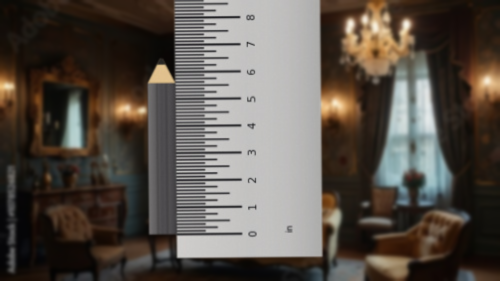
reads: 6.5
